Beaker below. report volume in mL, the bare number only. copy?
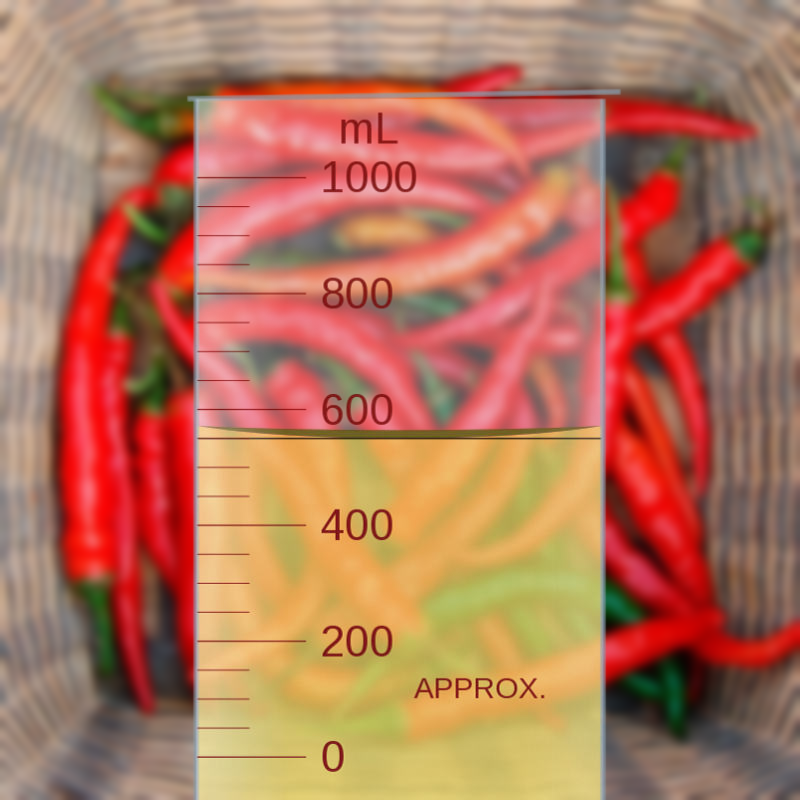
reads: 550
